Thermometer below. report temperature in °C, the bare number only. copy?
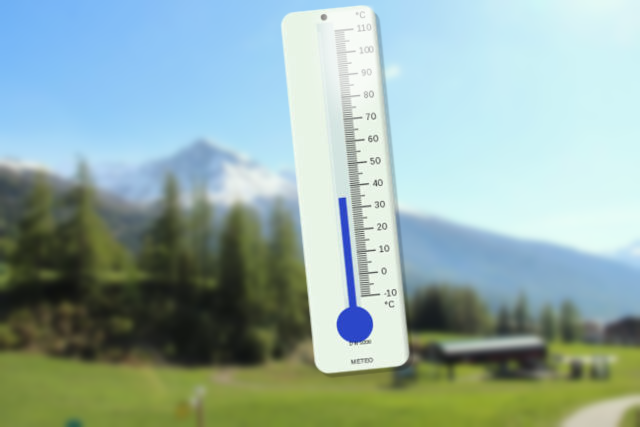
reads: 35
